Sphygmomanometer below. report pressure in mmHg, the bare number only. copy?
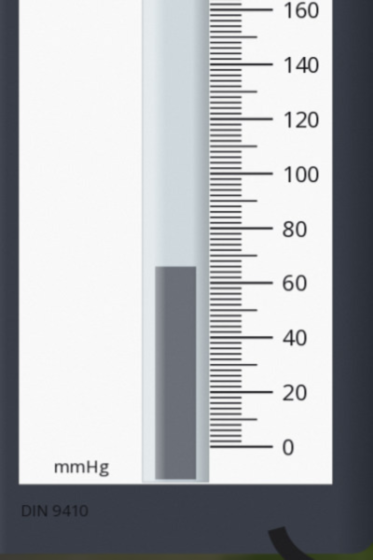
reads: 66
